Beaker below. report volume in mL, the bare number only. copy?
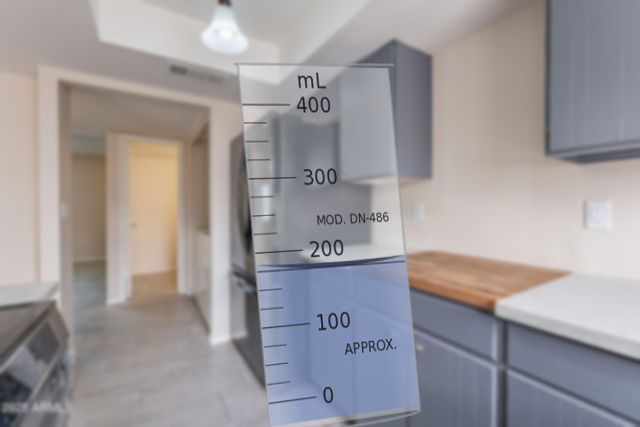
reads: 175
